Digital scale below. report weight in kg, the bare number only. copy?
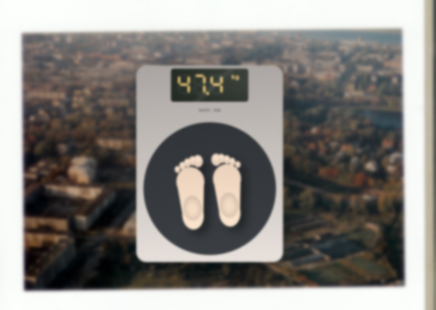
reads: 47.4
